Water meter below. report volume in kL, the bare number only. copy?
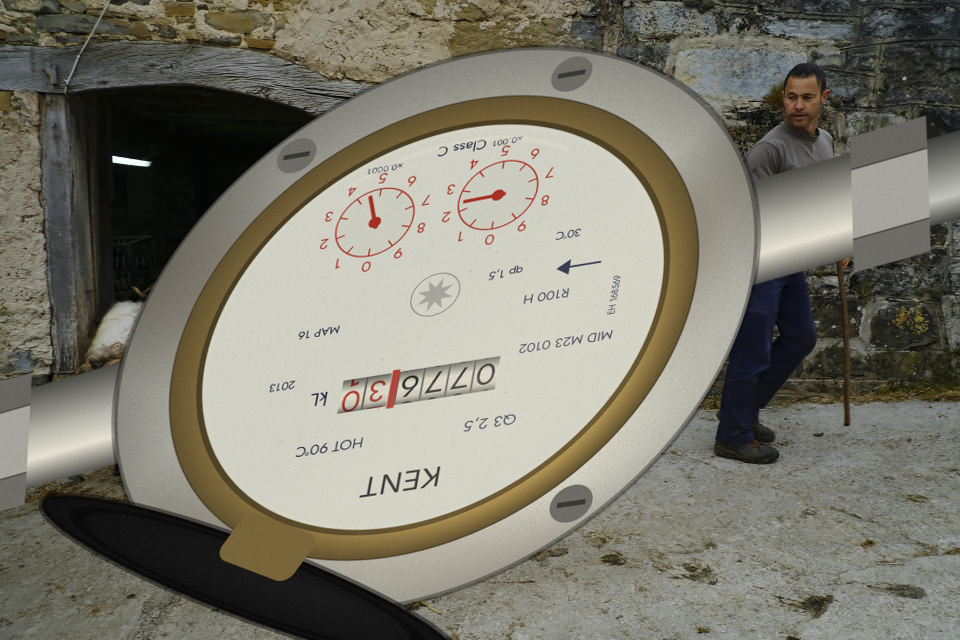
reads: 776.3024
